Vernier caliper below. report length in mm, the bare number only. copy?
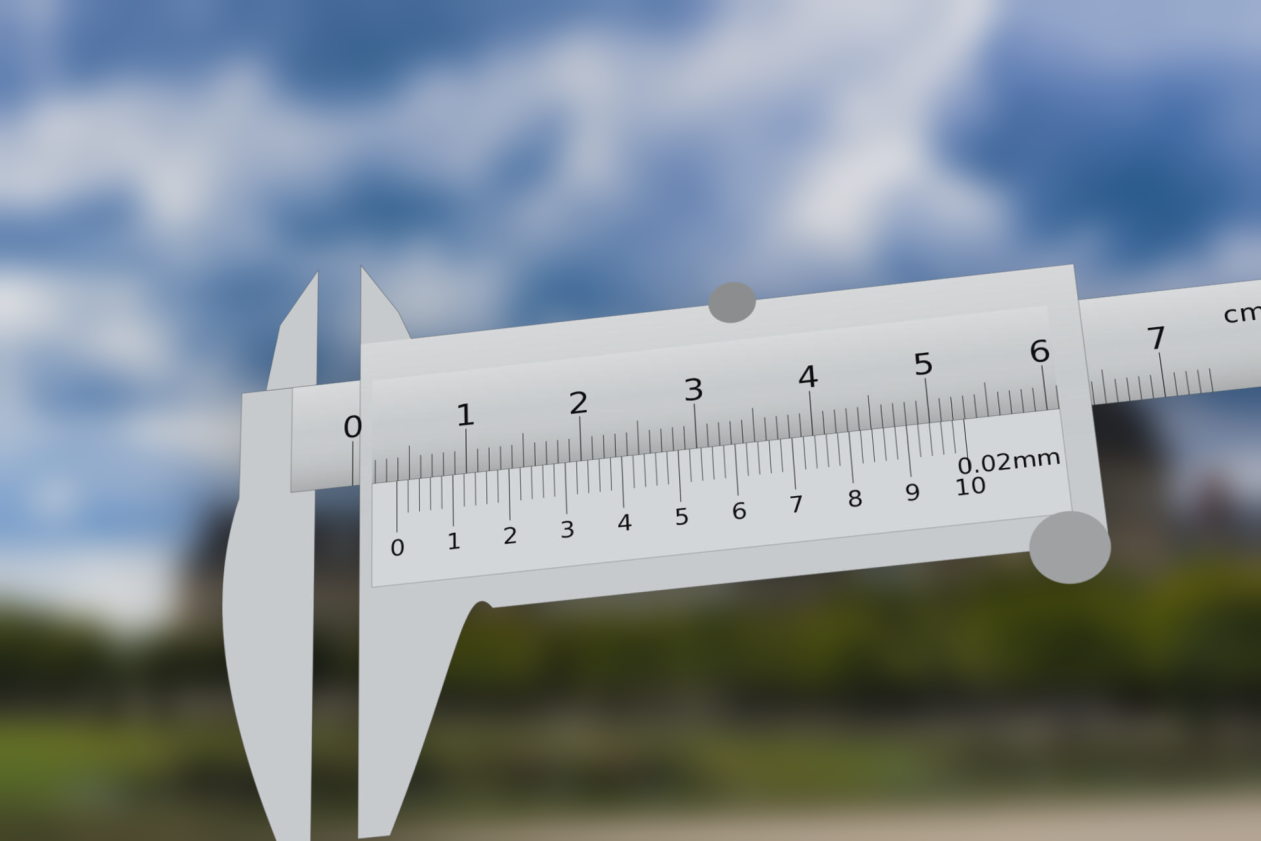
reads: 3.9
